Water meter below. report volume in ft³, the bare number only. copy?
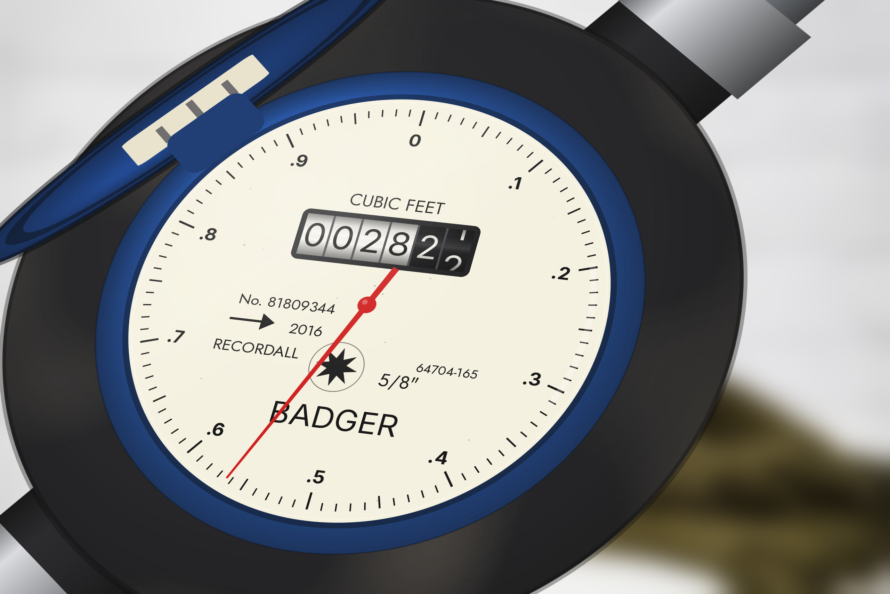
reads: 2821.56
